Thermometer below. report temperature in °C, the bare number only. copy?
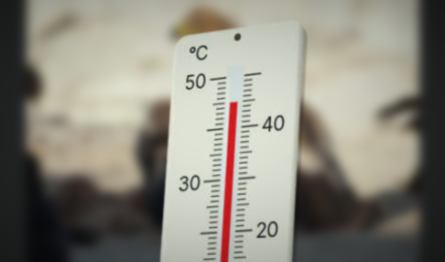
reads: 45
